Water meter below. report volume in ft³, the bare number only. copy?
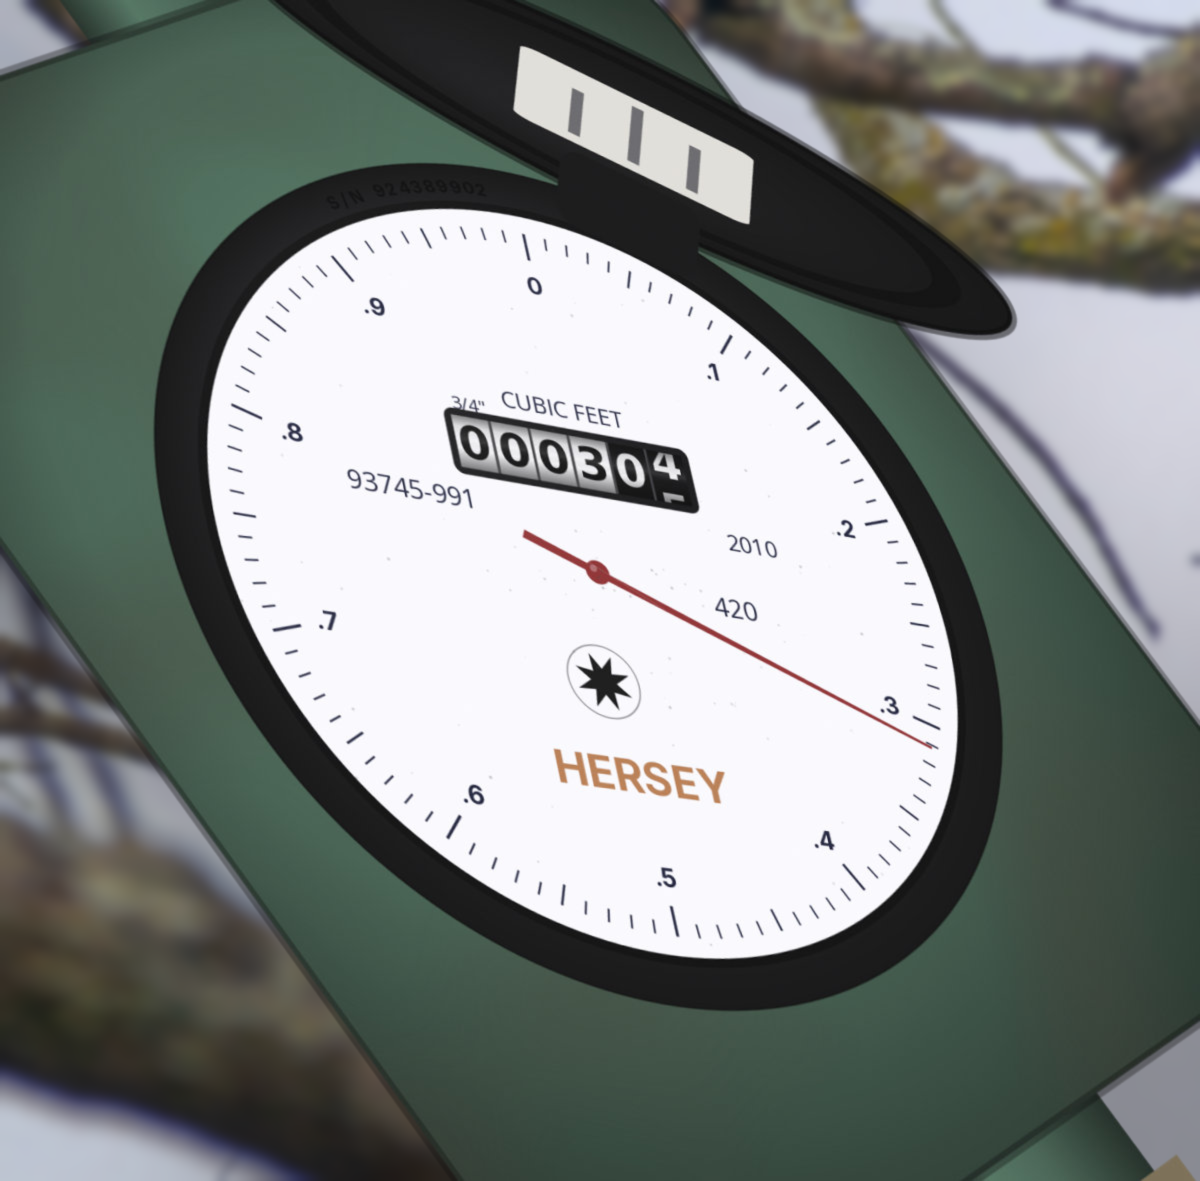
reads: 304.31
